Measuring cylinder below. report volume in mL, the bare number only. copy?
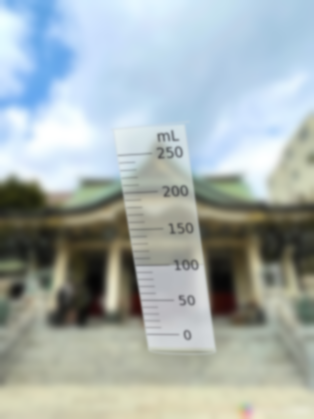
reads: 100
